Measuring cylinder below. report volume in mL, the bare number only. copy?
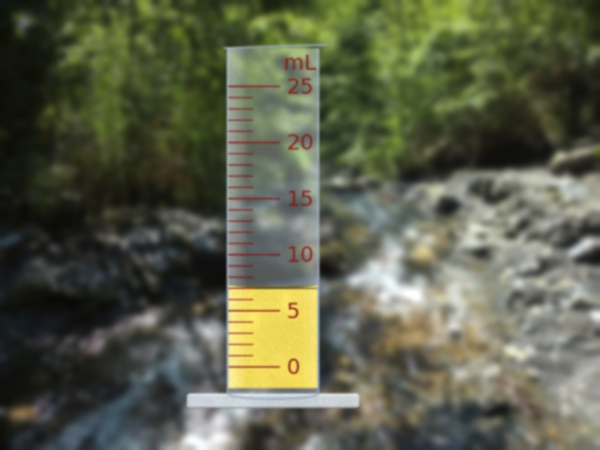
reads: 7
